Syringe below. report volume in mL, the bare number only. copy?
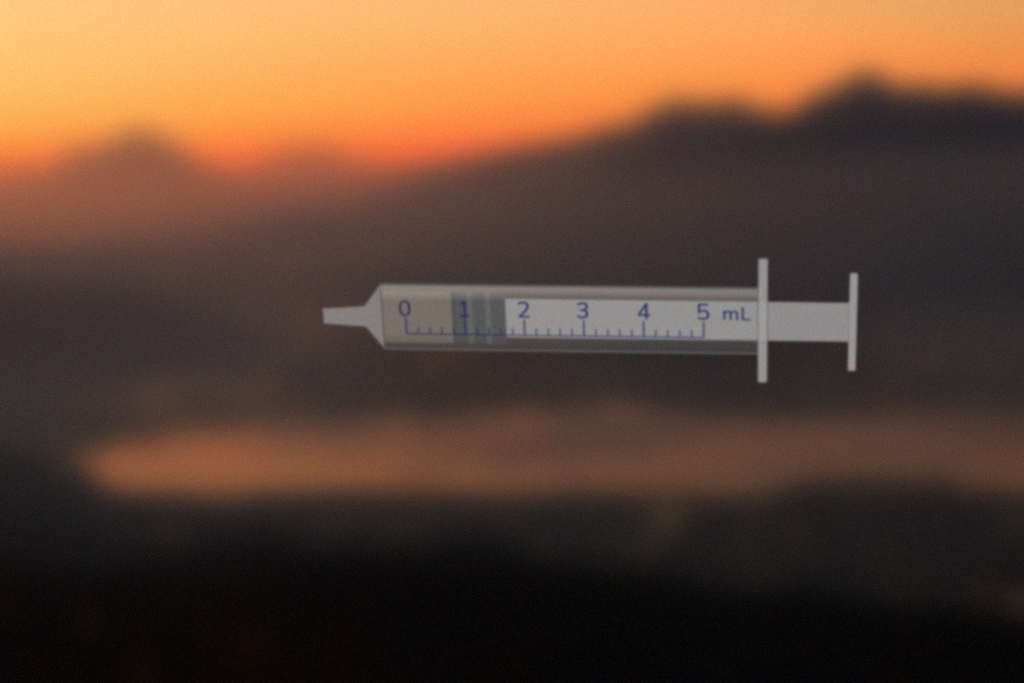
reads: 0.8
